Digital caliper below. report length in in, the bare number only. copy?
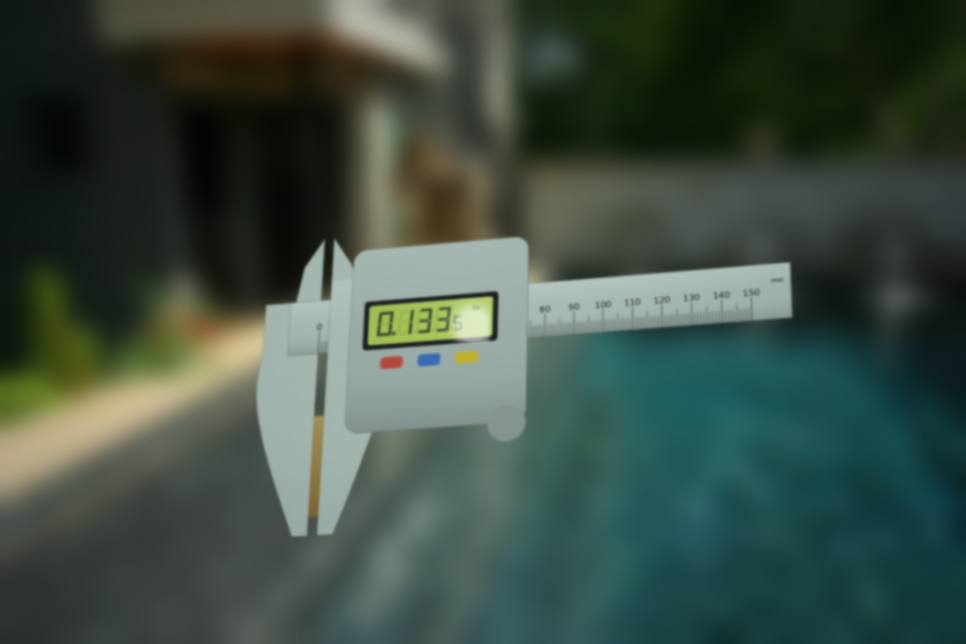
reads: 0.1335
